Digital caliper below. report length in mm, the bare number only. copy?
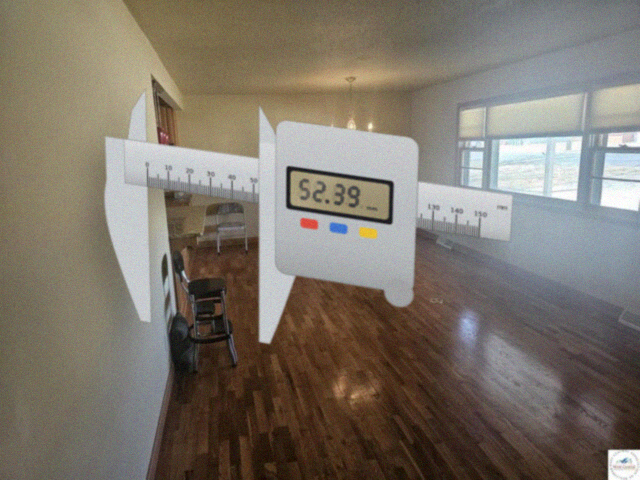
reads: 52.39
